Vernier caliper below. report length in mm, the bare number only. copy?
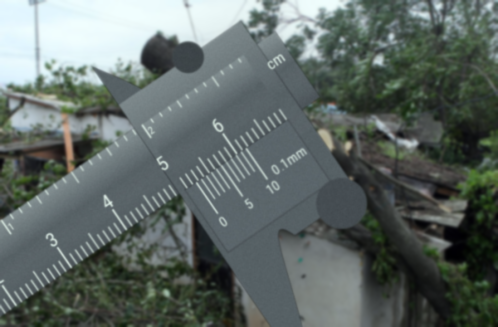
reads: 52.6
